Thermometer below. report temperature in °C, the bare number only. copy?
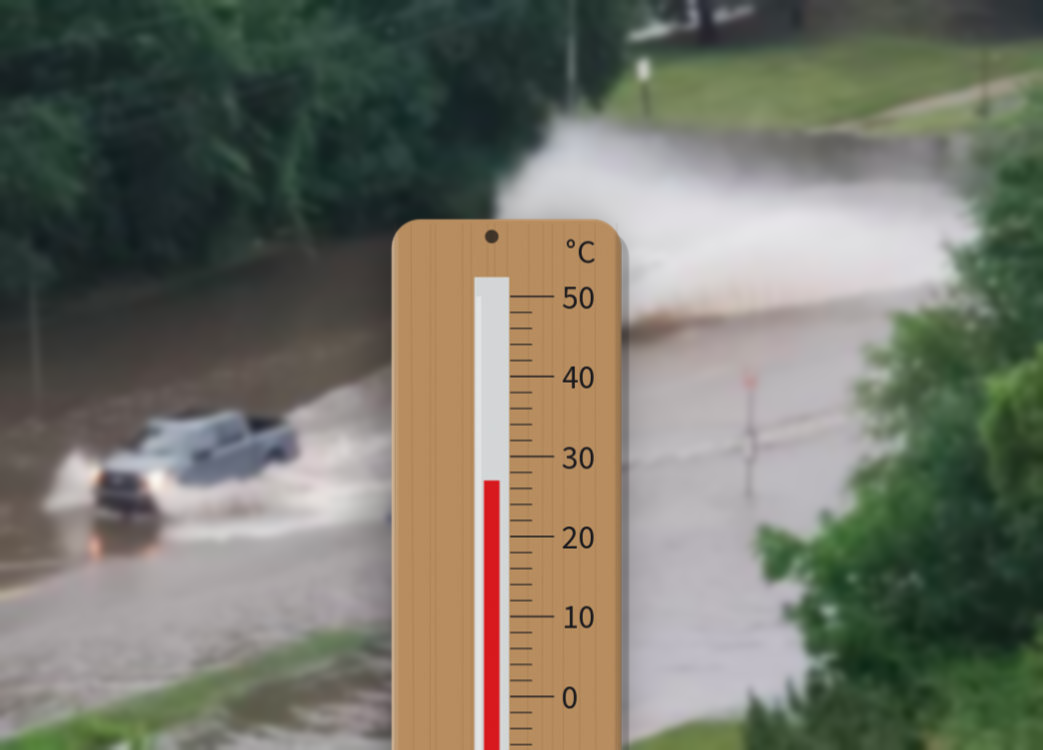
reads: 27
